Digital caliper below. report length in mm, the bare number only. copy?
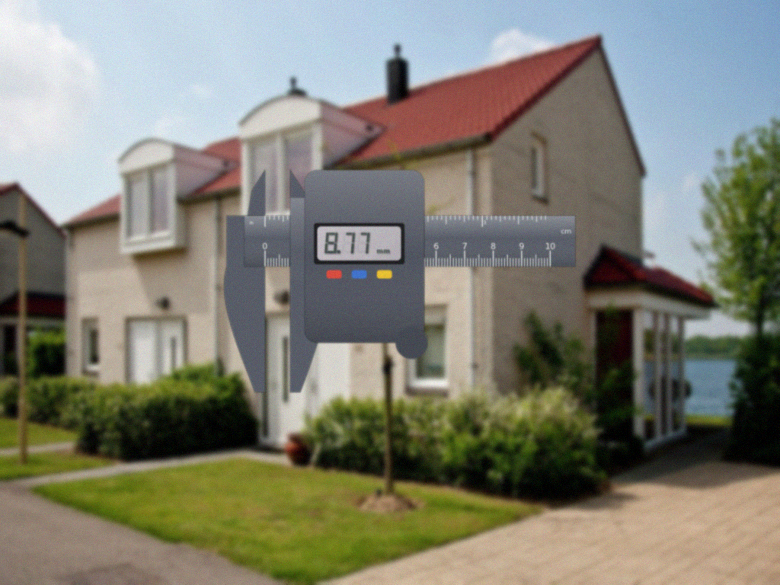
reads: 8.77
